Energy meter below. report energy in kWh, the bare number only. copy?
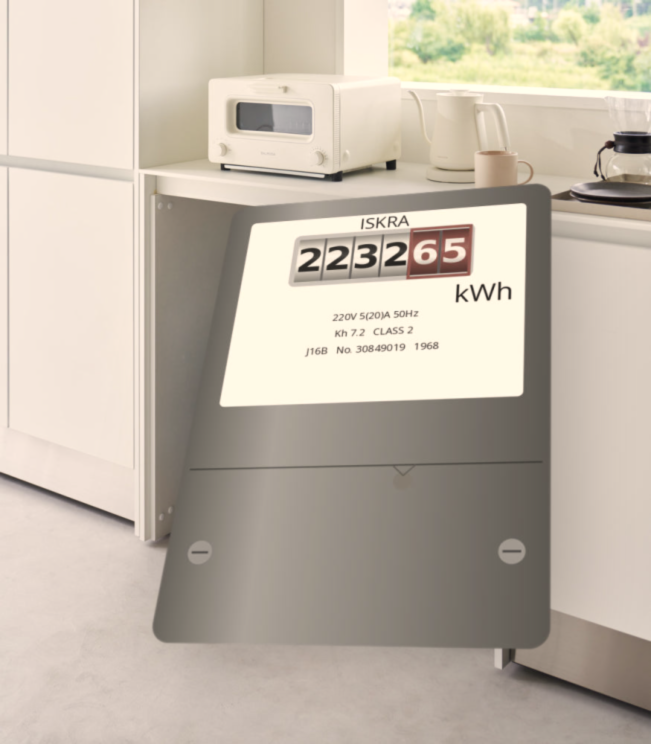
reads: 2232.65
